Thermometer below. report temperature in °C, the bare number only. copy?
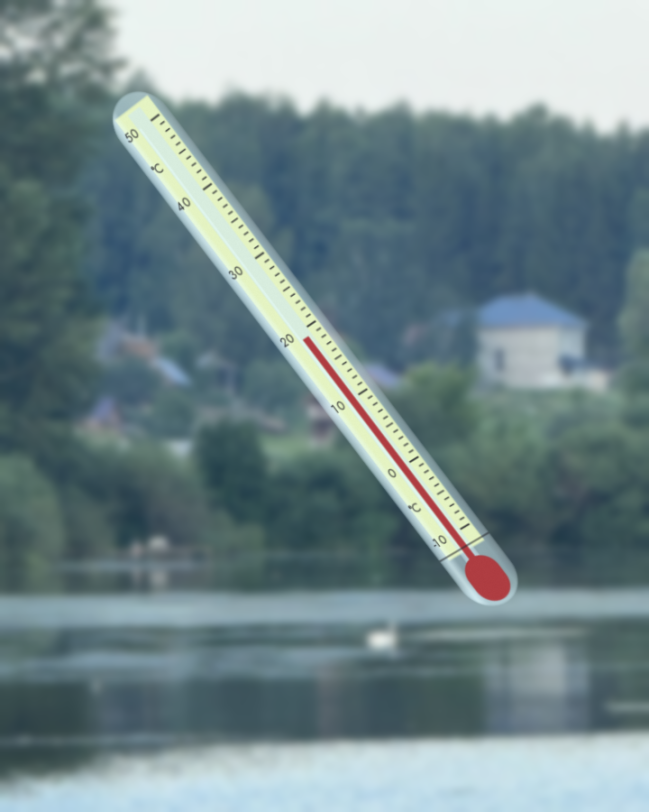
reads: 19
